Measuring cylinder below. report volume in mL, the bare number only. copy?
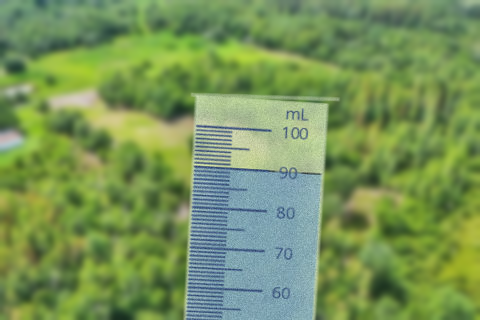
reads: 90
